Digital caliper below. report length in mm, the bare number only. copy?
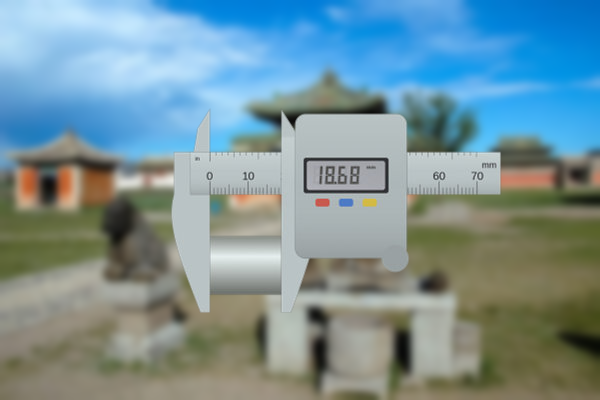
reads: 18.68
